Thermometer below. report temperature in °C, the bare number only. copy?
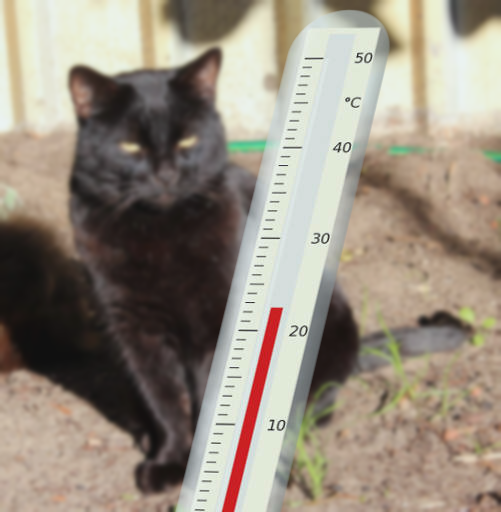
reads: 22.5
